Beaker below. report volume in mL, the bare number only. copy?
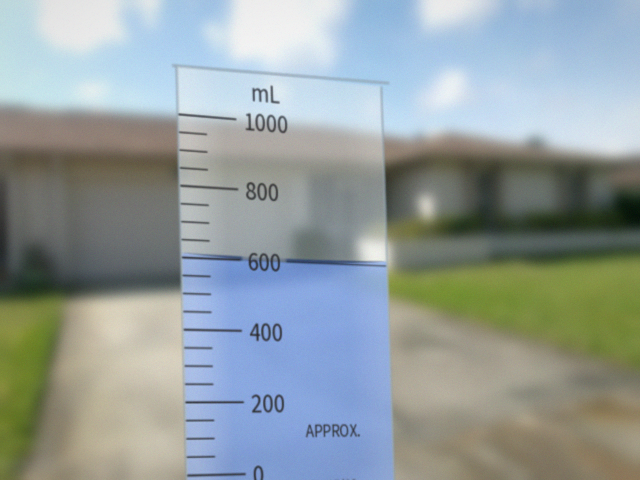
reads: 600
